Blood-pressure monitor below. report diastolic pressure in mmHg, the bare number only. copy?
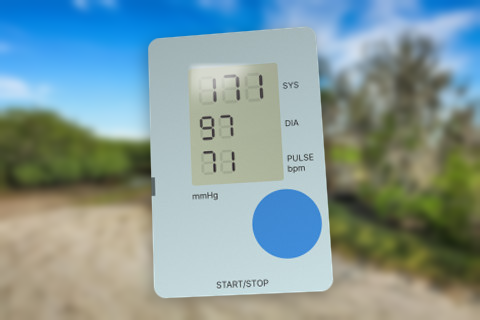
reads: 97
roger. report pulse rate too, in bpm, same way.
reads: 71
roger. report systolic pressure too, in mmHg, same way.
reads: 171
